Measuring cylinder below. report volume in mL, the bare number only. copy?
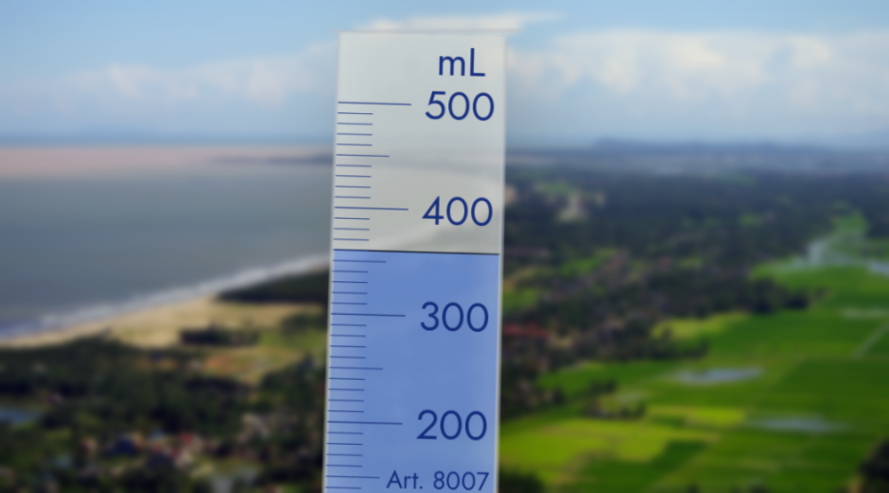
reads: 360
